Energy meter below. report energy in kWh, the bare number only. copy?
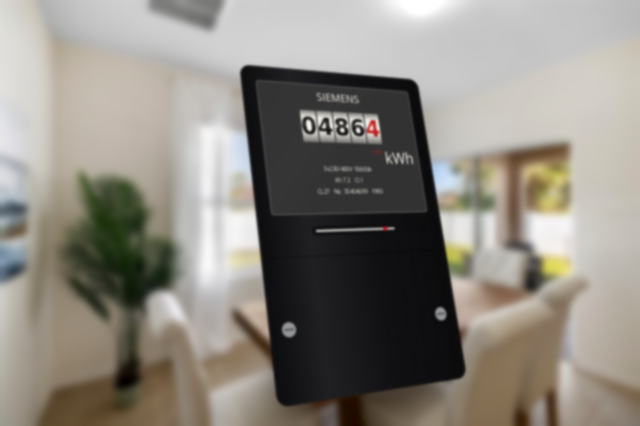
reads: 486.4
